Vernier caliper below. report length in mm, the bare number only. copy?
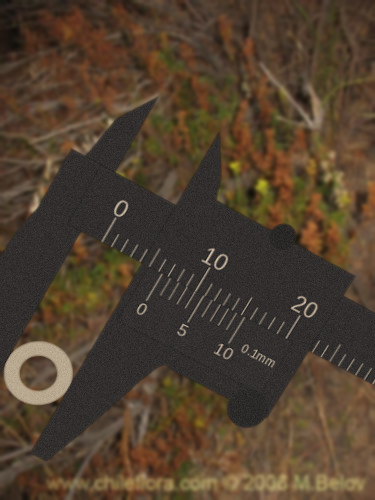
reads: 6.4
